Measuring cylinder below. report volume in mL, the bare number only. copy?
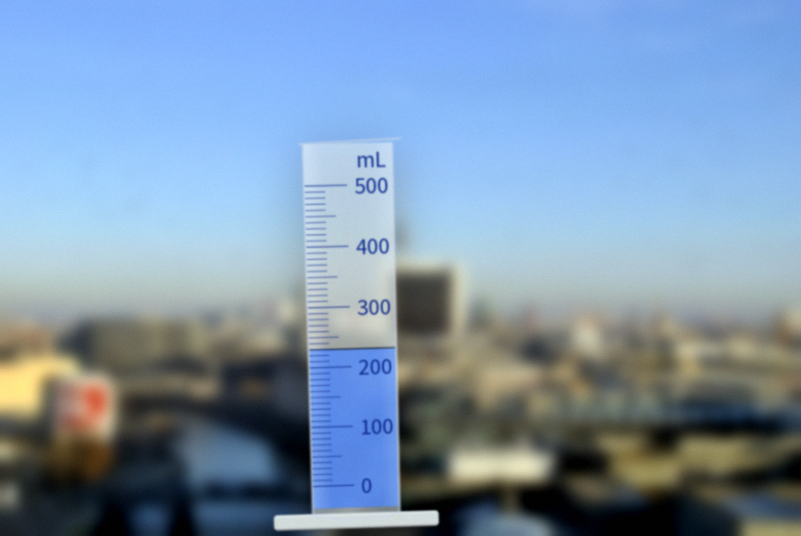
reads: 230
